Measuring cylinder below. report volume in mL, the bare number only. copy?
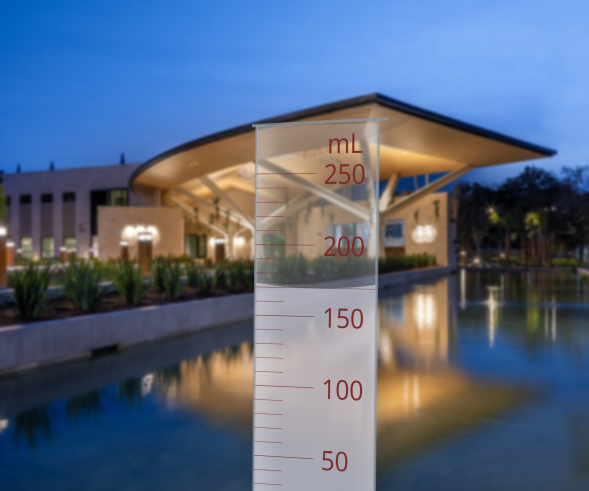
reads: 170
